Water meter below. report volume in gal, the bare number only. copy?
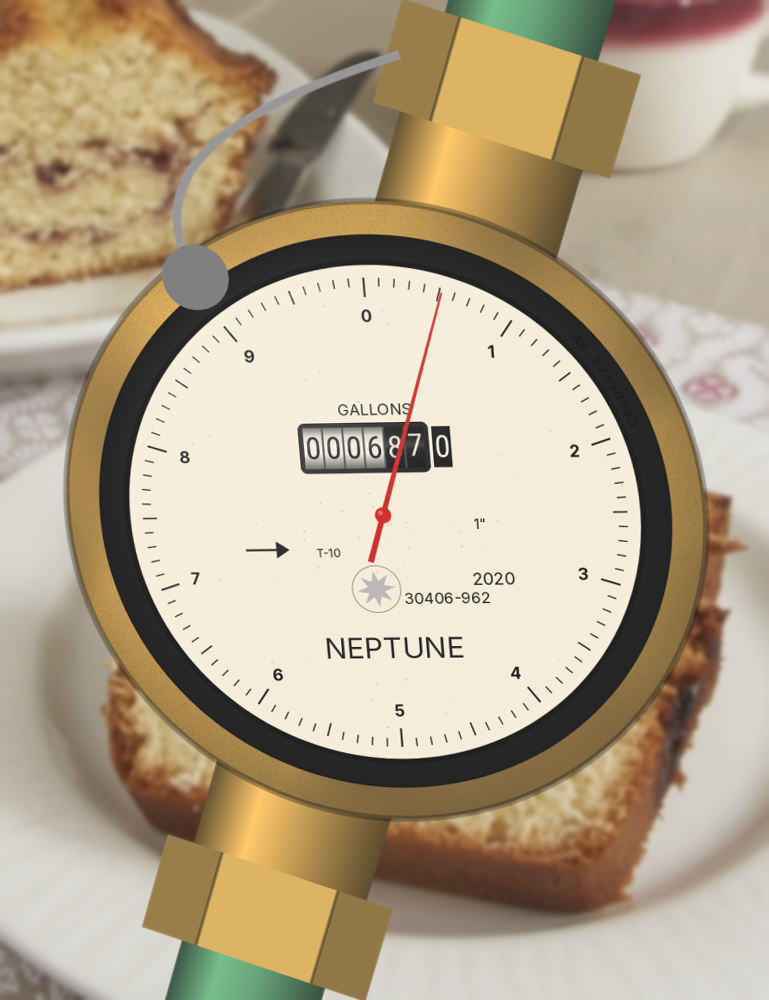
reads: 6870.5
